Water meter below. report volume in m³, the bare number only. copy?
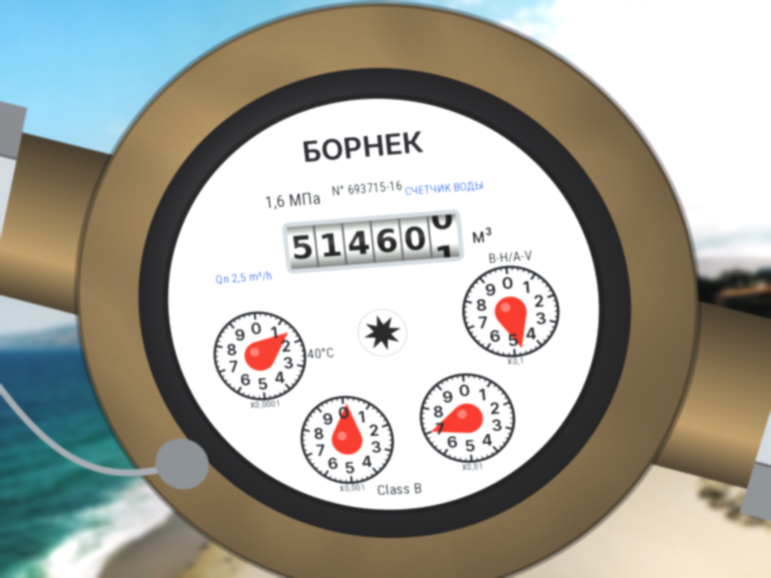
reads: 514600.4701
